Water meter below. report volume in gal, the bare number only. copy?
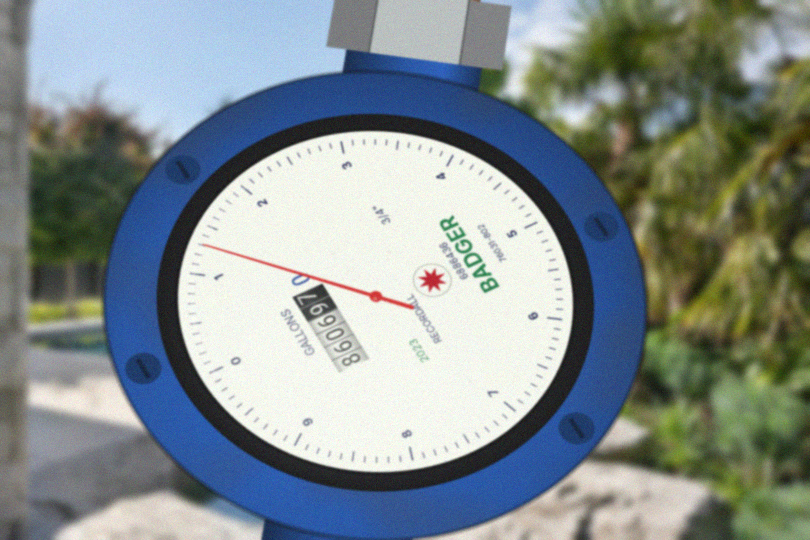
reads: 8606971.3
